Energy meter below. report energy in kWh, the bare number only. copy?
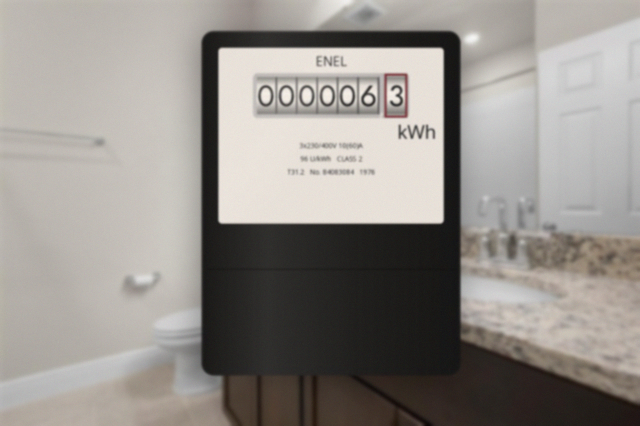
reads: 6.3
